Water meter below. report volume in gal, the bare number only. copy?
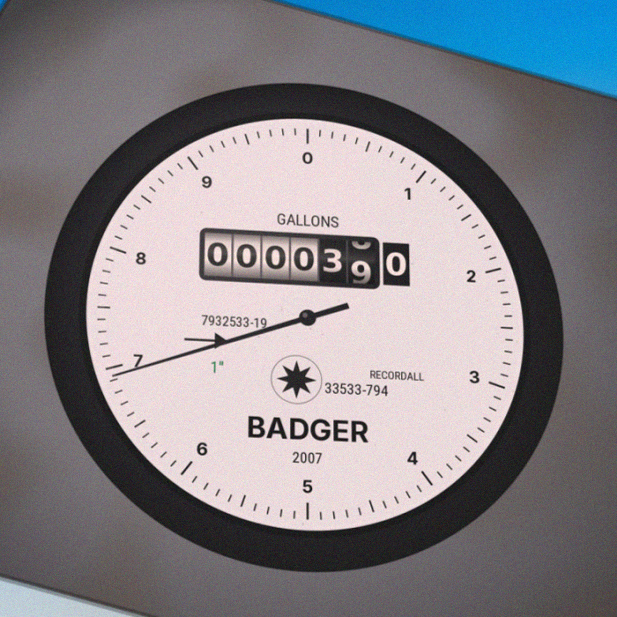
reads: 386.9
